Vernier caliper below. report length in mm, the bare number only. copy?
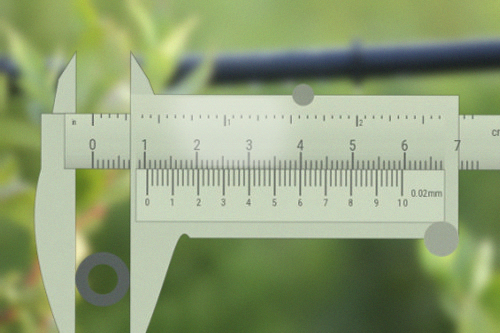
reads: 10.5
